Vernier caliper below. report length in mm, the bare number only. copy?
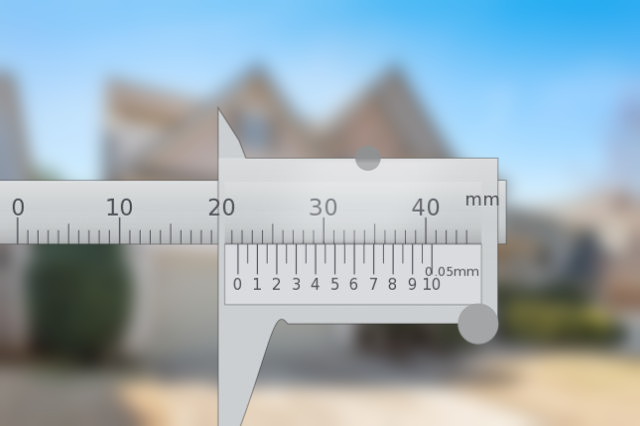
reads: 21.6
